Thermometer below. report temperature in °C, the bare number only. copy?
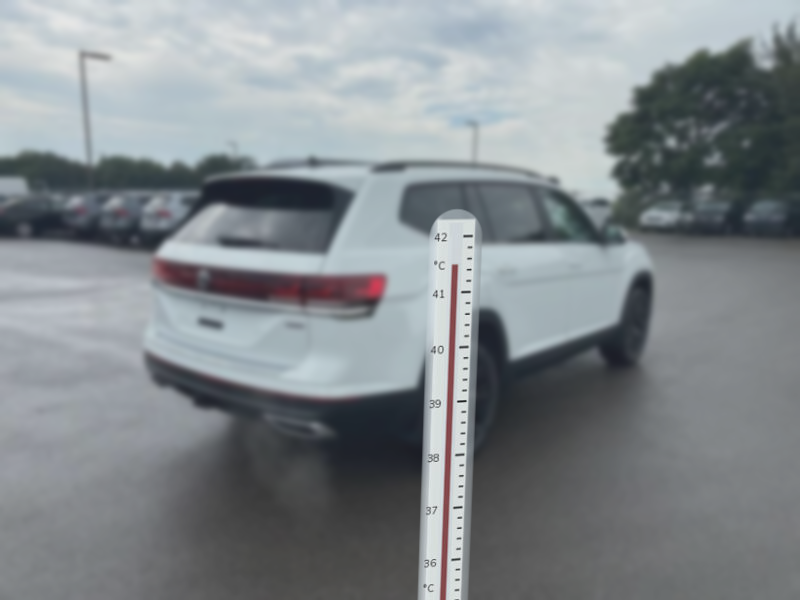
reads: 41.5
